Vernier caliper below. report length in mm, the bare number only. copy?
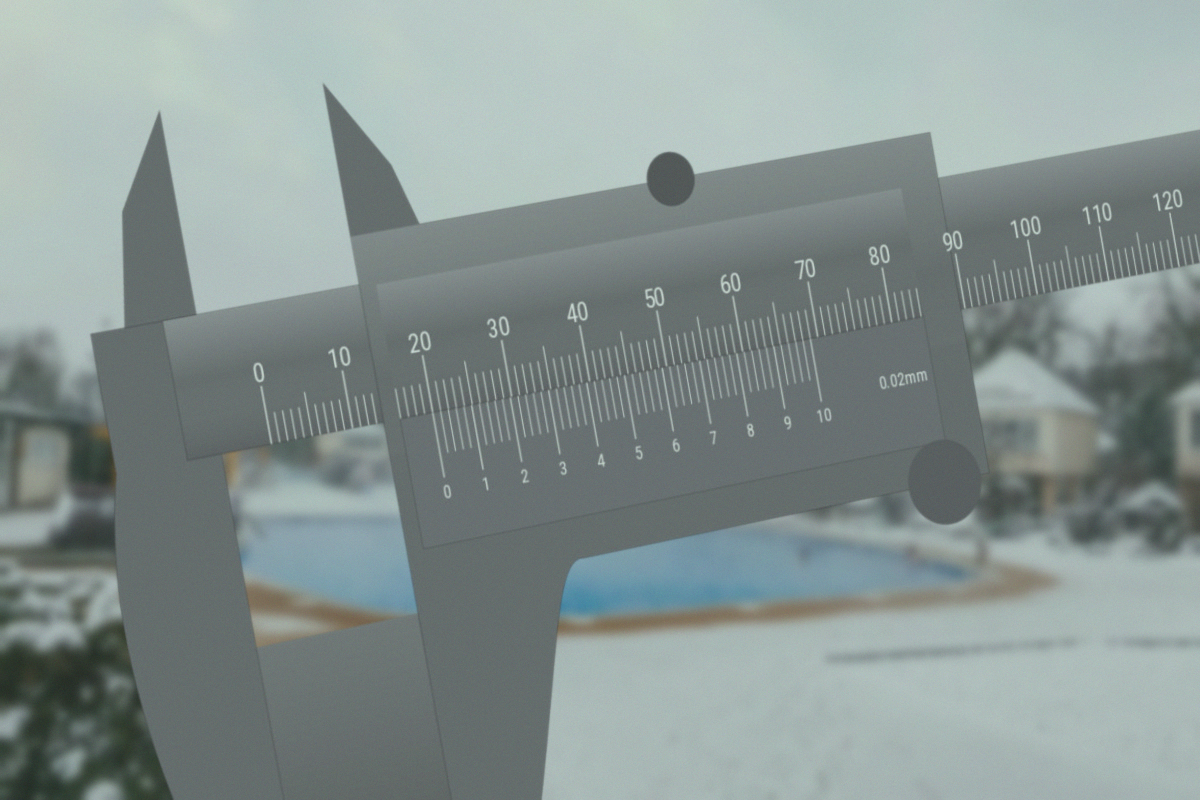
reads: 20.0
